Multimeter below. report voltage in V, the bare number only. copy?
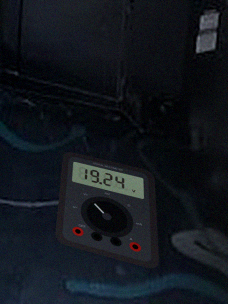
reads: 19.24
